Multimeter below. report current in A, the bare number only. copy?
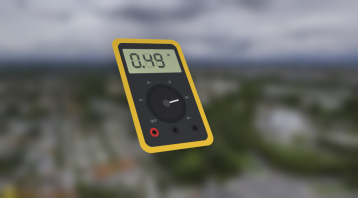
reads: 0.49
